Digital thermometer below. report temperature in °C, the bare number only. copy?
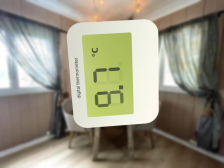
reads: 9.7
